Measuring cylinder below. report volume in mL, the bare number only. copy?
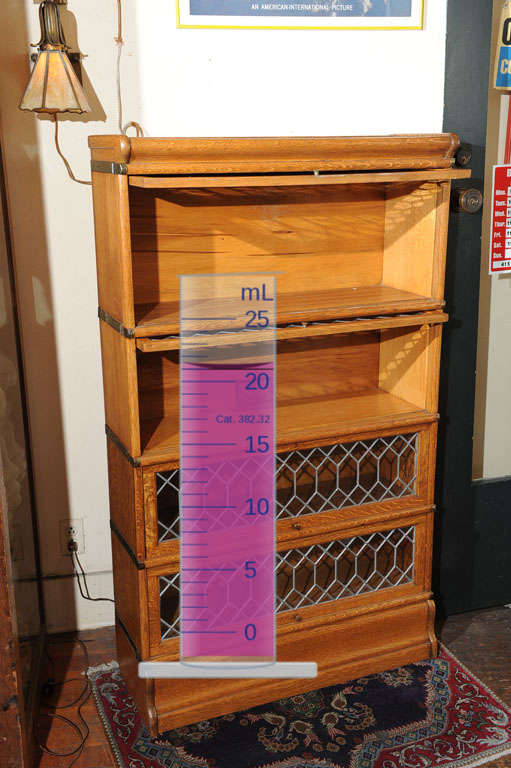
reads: 21
